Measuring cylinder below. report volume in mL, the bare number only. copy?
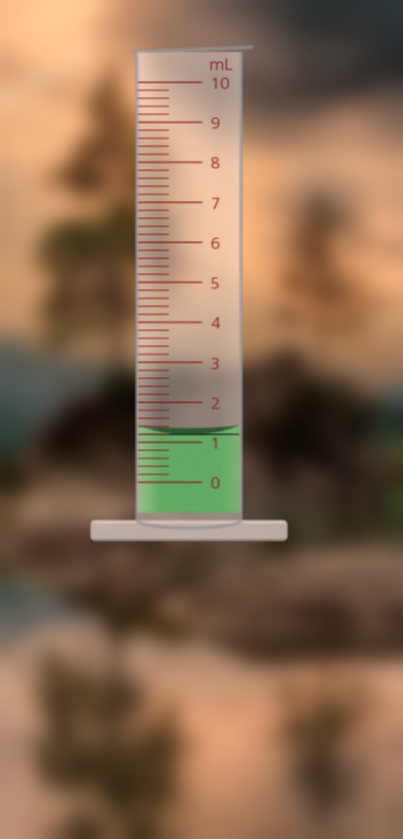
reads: 1.2
